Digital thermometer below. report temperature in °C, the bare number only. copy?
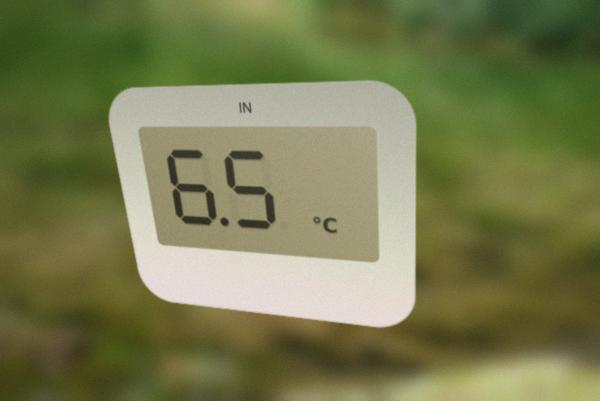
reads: 6.5
